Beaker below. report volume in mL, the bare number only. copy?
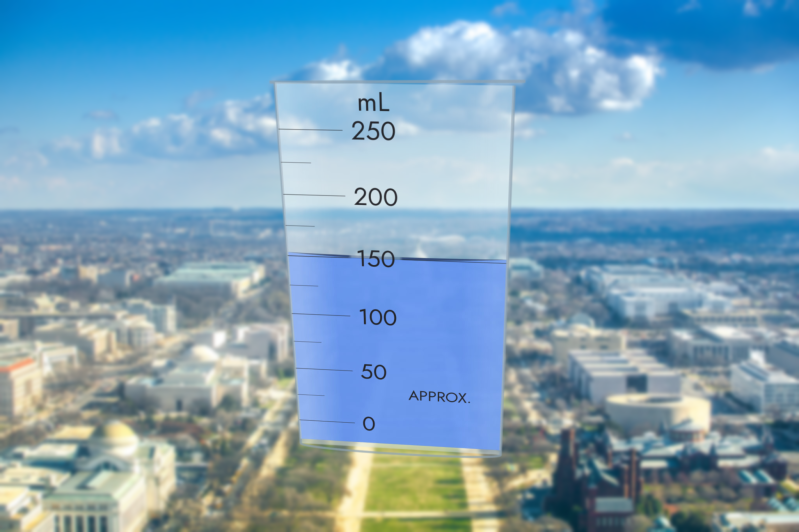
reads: 150
